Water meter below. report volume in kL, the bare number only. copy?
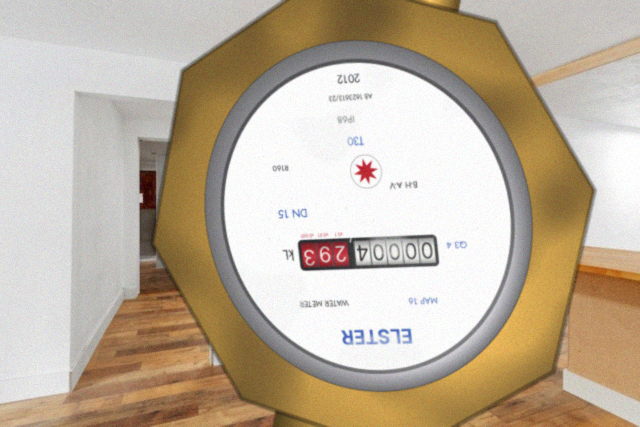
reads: 4.293
